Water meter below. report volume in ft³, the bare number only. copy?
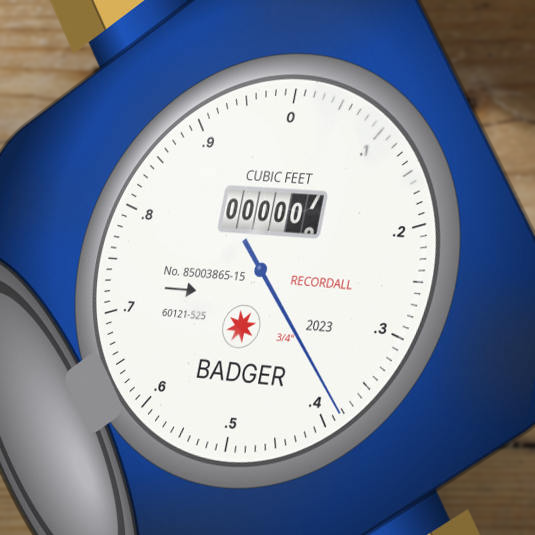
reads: 7.38
